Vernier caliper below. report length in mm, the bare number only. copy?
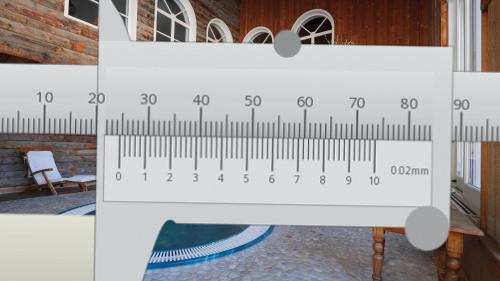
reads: 24.5
